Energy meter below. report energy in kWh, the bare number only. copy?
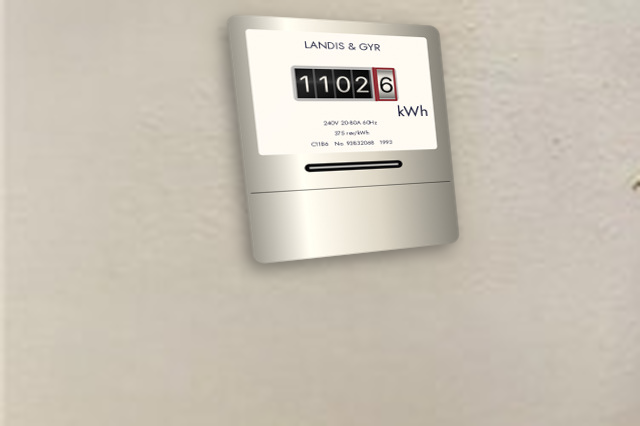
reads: 1102.6
